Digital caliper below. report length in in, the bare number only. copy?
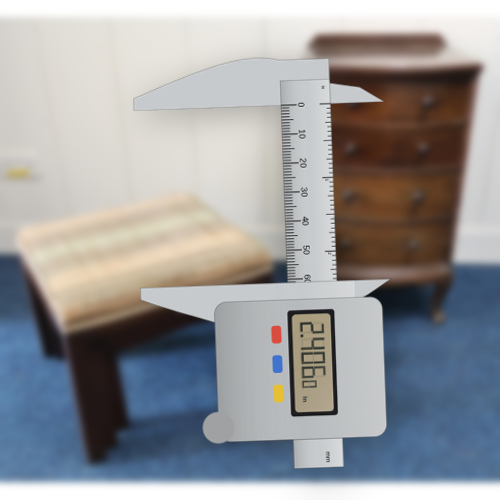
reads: 2.4060
